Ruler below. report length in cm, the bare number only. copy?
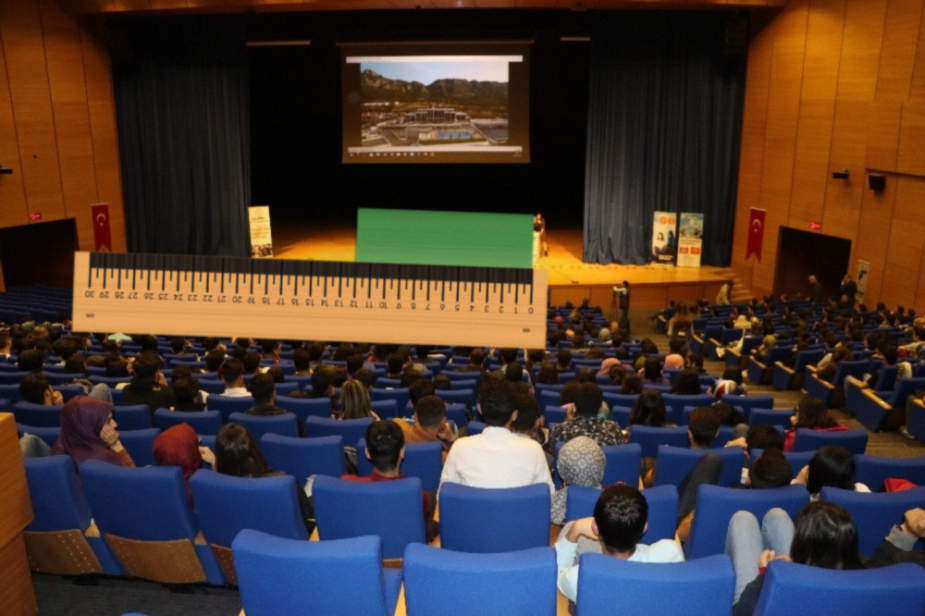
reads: 12
